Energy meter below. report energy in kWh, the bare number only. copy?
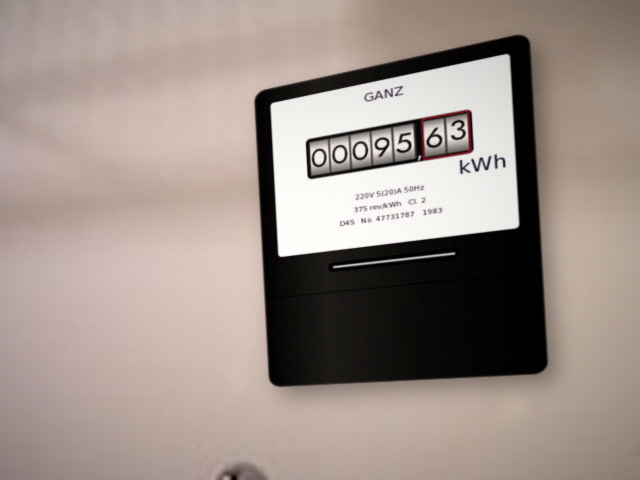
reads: 95.63
